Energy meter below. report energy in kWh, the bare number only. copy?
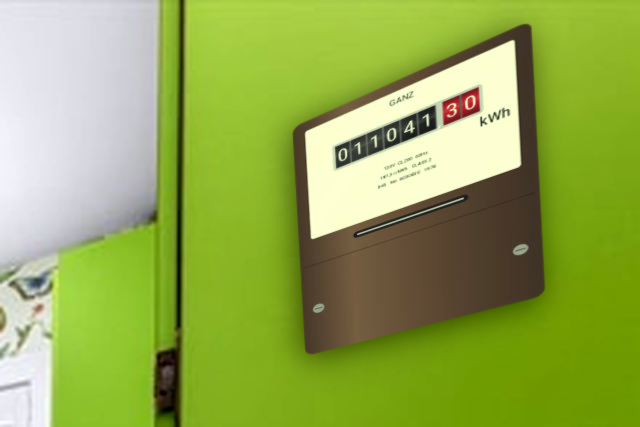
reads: 11041.30
